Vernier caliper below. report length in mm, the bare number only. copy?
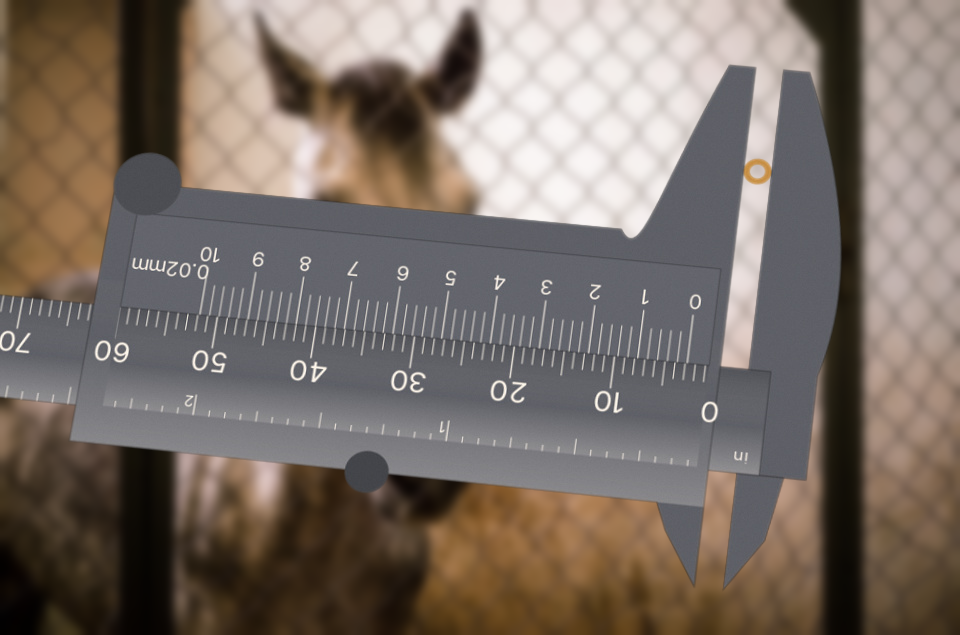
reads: 2.8
